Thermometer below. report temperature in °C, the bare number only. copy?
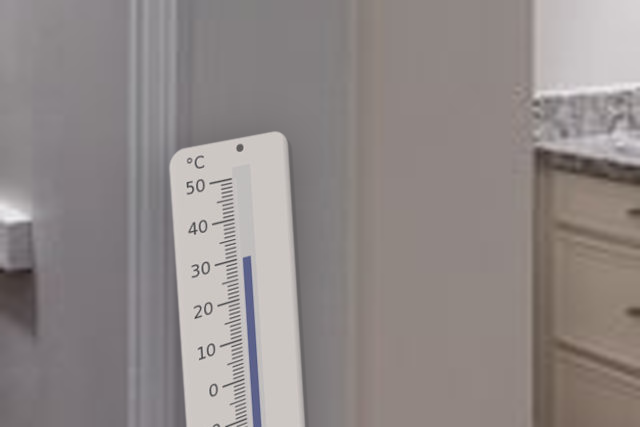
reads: 30
